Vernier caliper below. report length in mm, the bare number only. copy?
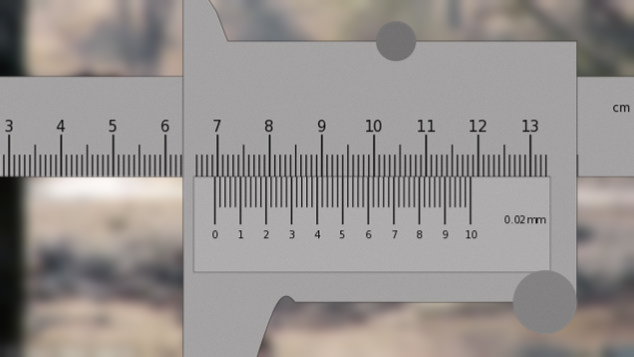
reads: 69.5
